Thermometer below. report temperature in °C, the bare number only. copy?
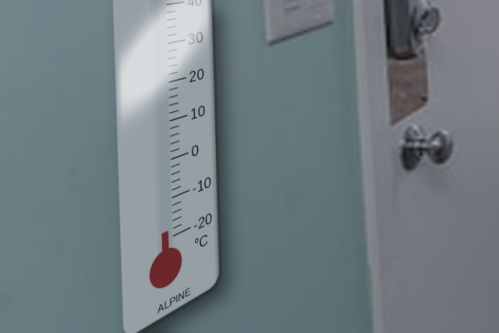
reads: -18
